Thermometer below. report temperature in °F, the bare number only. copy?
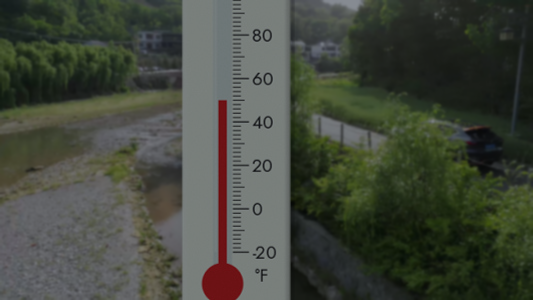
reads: 50
